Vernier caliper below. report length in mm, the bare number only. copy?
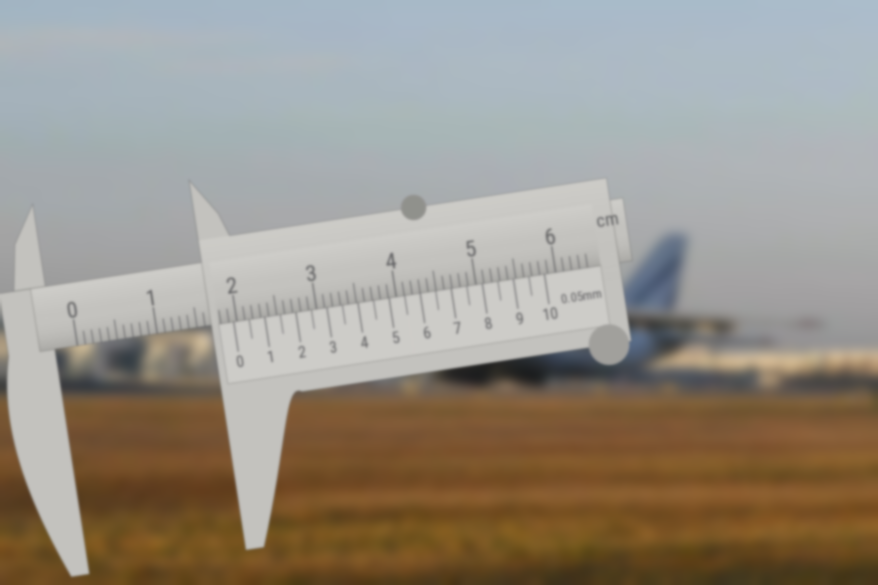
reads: 19.6
